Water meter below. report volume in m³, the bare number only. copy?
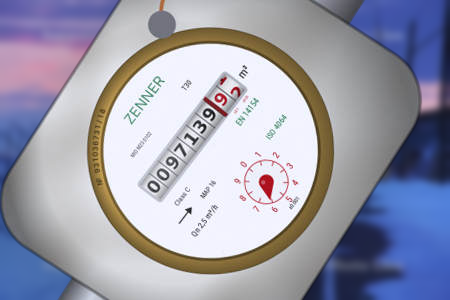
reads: 97139.916
